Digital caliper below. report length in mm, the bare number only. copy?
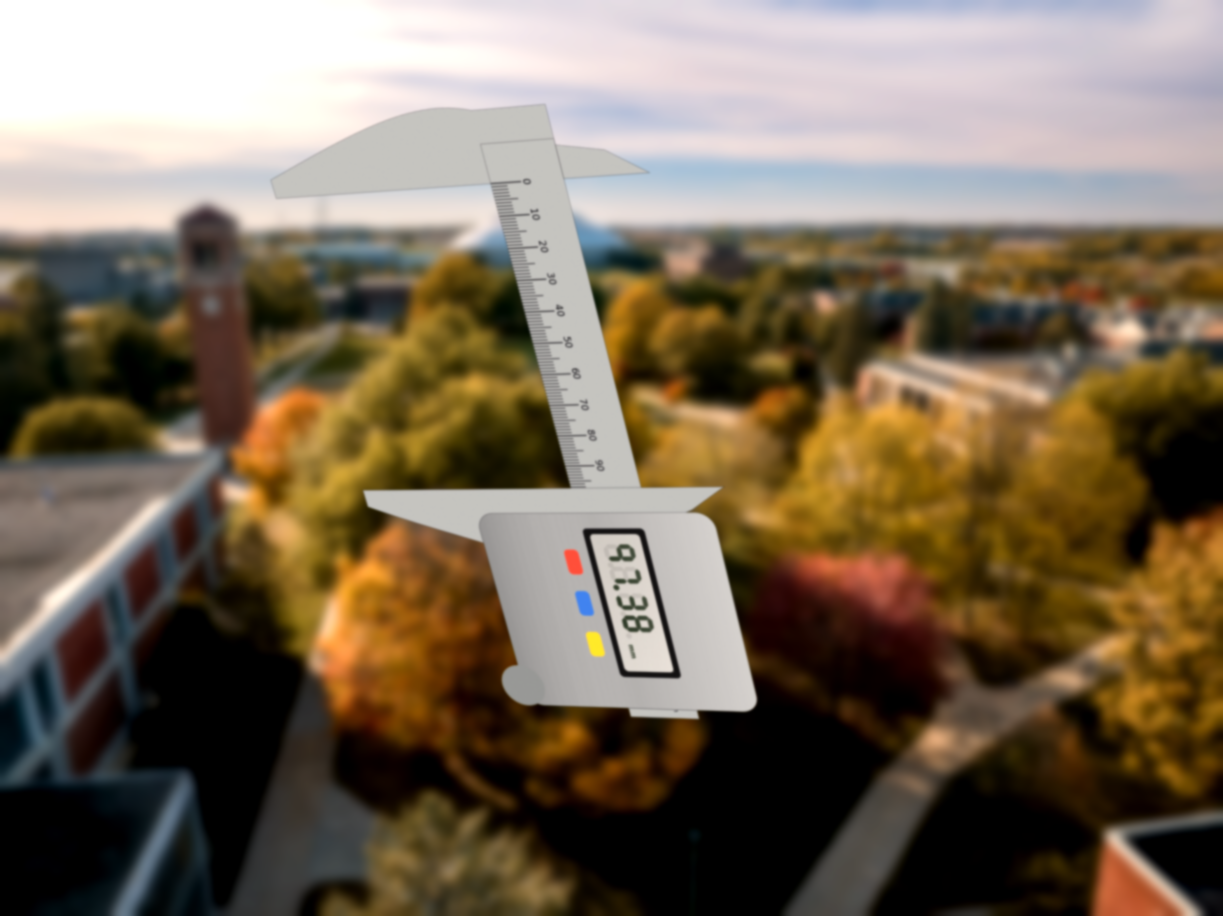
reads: 97.38
